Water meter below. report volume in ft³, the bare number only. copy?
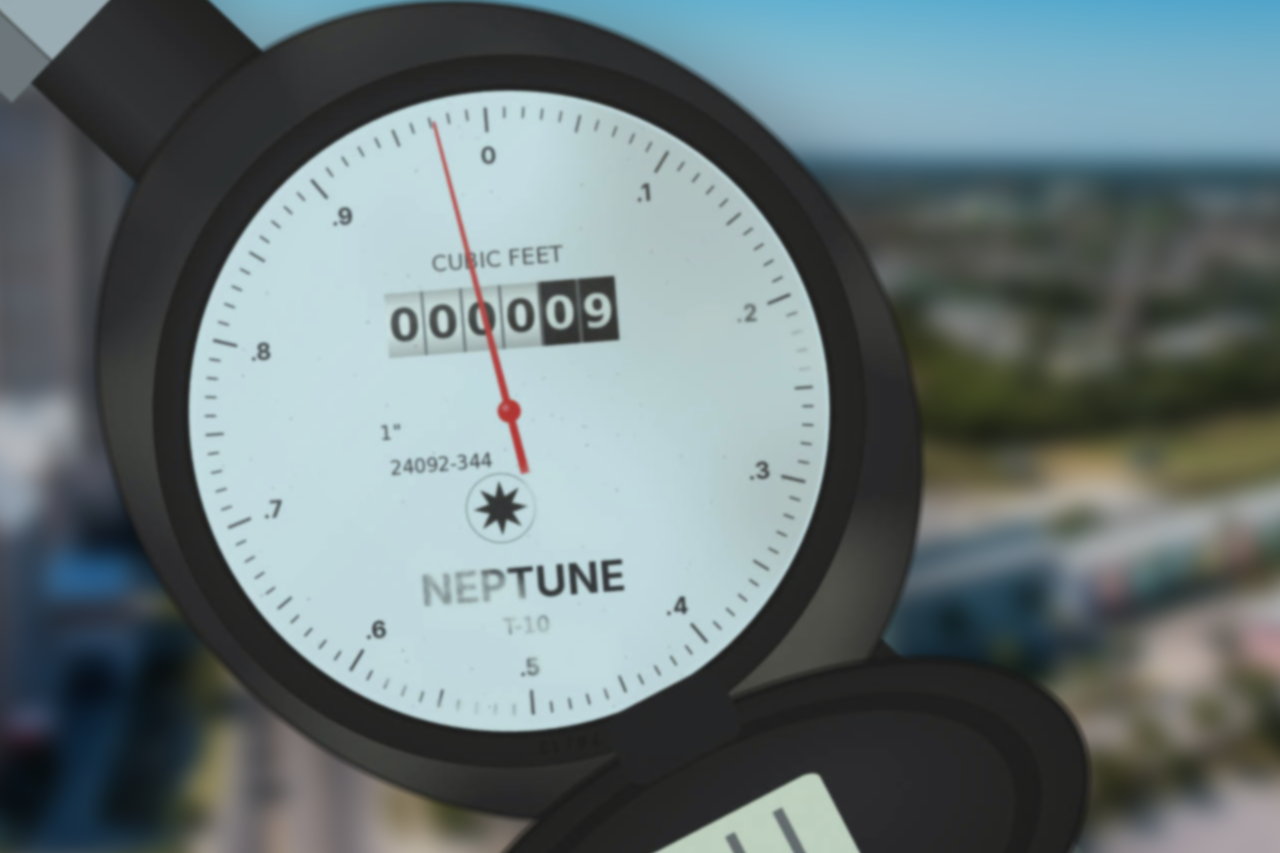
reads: 8.97
